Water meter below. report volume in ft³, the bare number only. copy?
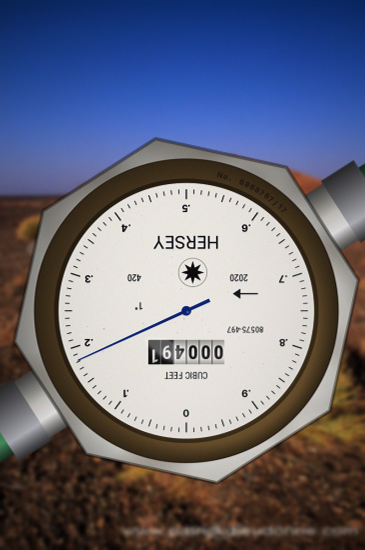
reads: 491.18
